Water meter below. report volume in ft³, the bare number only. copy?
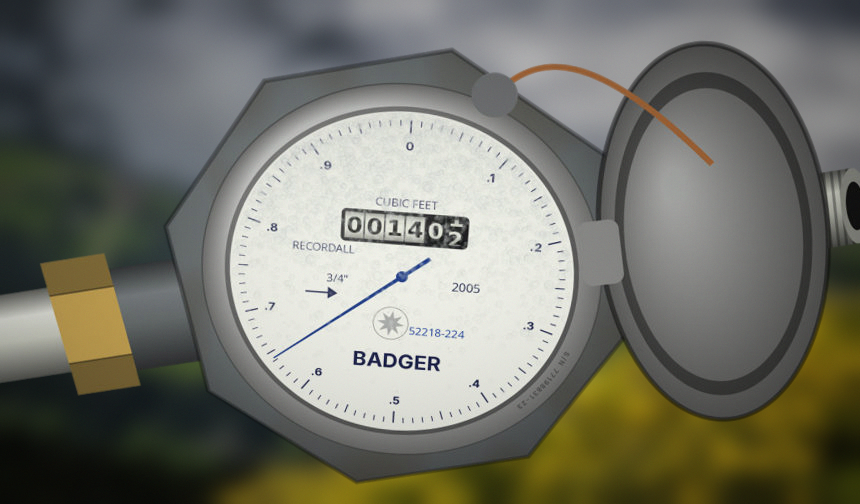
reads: 1401.64
